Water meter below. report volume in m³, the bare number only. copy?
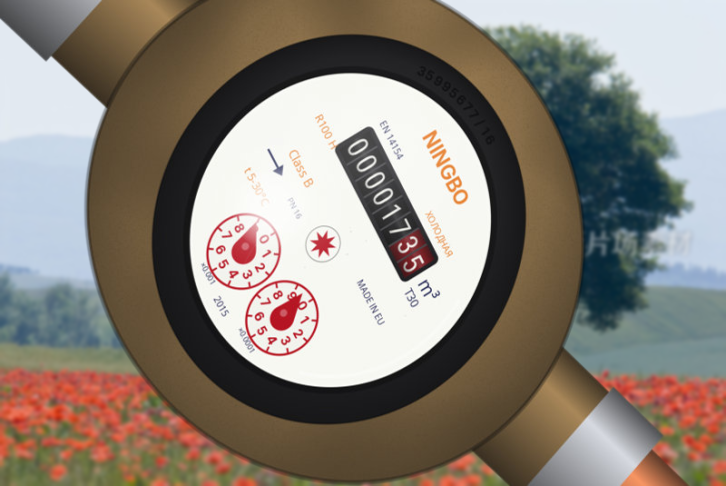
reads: 17.3489
